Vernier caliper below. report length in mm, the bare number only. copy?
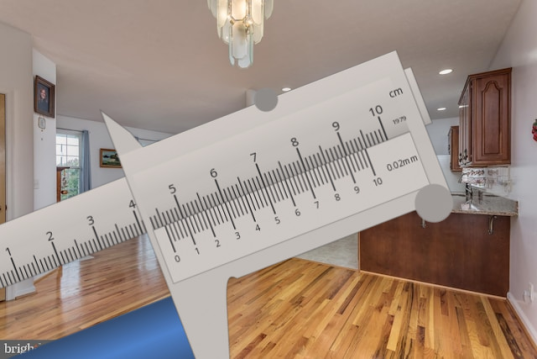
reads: 45.5
